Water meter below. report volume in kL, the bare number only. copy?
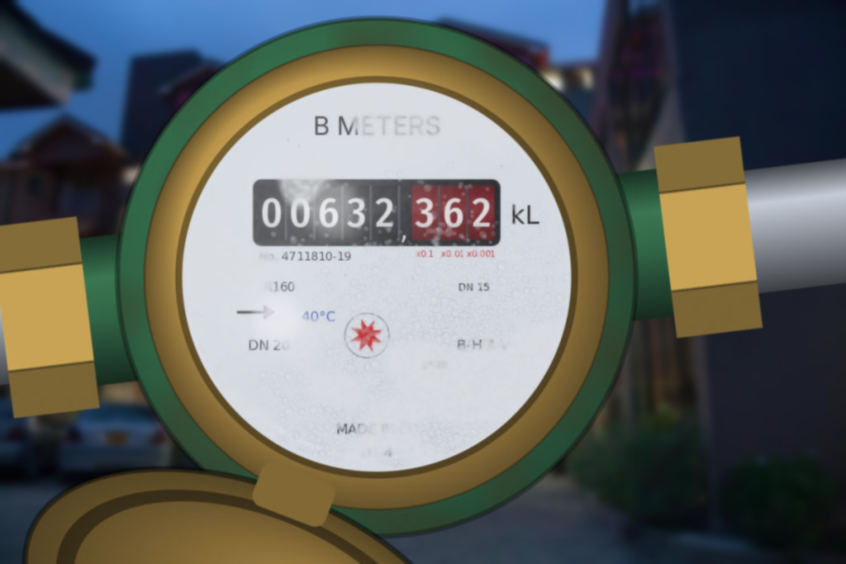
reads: 632.362
